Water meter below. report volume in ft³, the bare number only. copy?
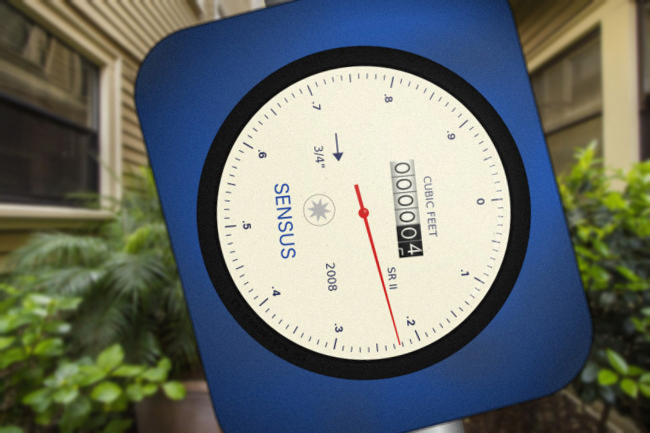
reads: 4.22
